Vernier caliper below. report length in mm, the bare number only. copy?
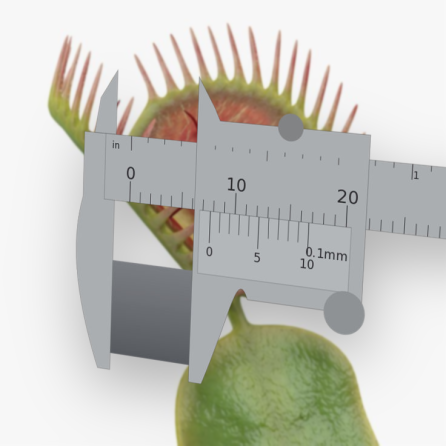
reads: 7.7
